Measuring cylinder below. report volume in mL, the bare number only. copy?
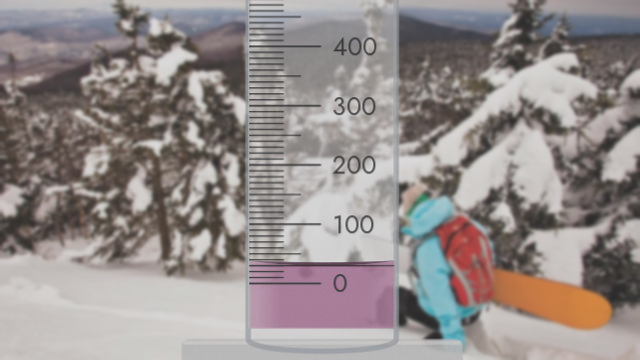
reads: 30
